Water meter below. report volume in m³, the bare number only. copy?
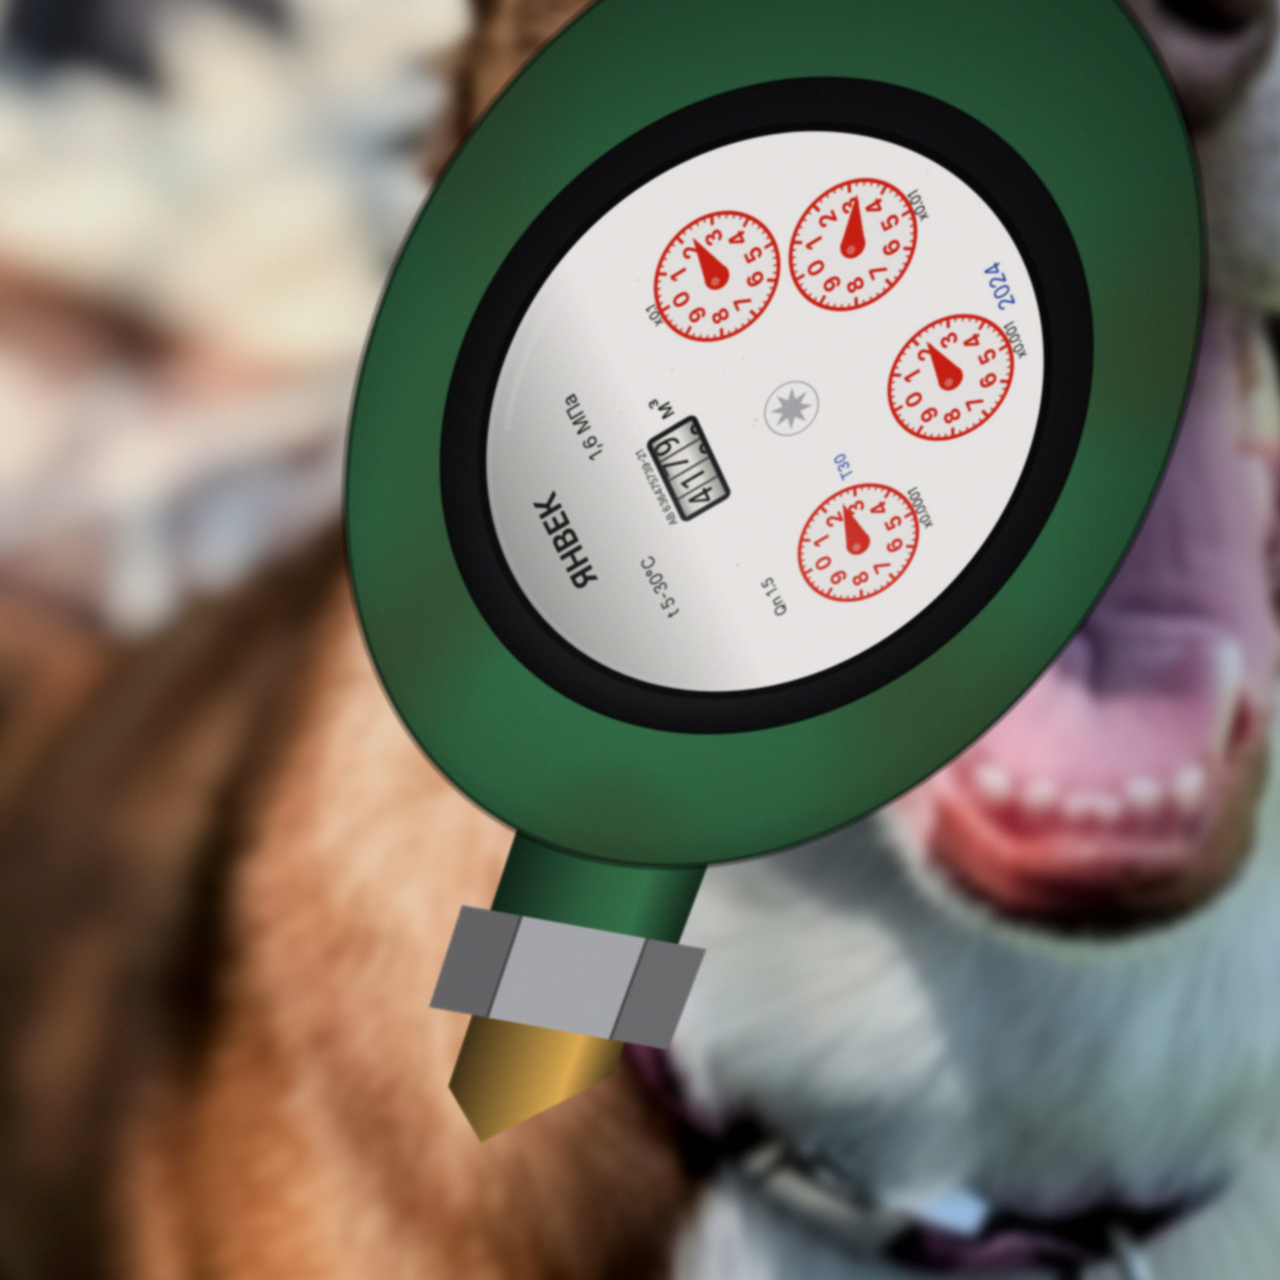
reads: 4179.2322
